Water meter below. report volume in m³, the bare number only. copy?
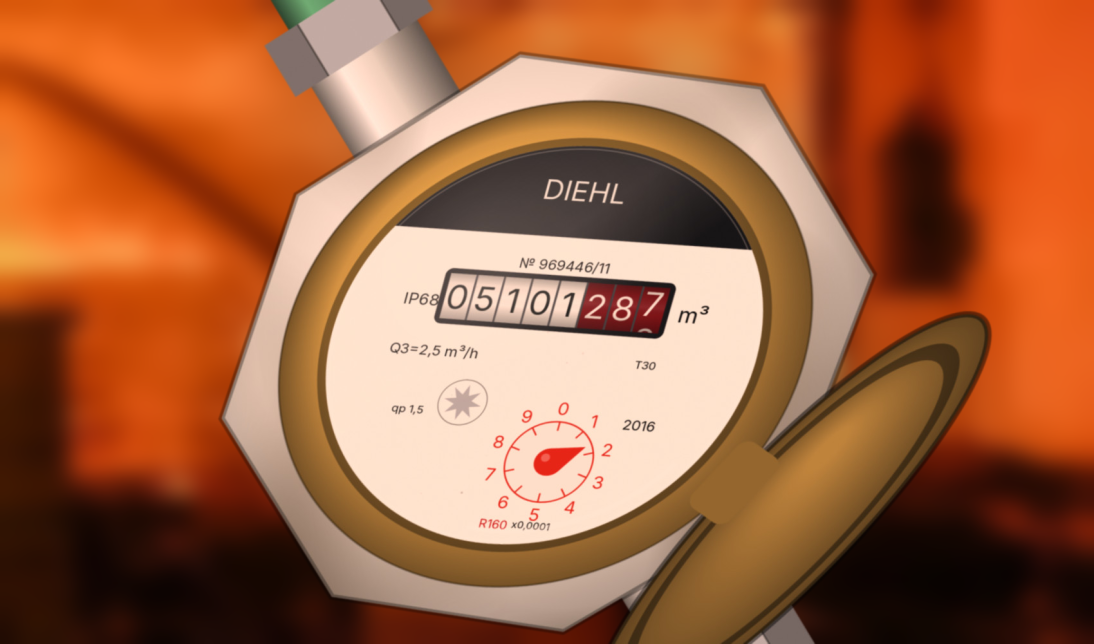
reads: 5101.2871
